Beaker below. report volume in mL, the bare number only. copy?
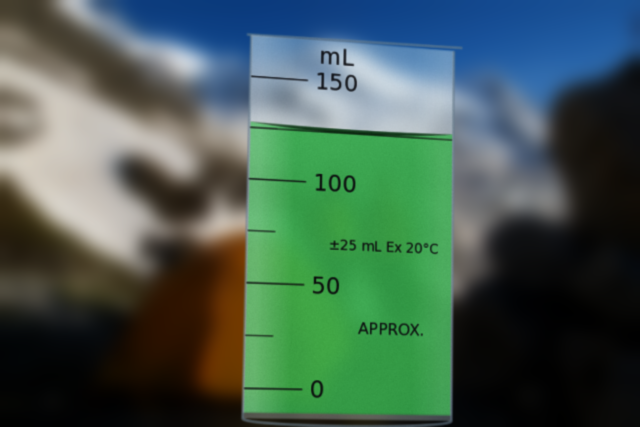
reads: 125
